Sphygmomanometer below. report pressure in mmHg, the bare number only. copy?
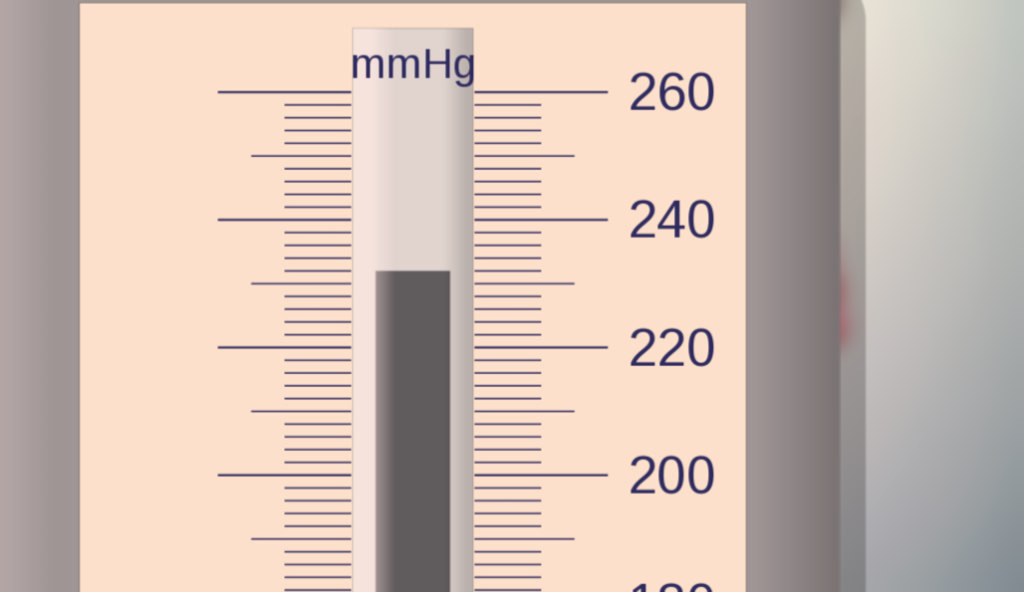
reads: 232
